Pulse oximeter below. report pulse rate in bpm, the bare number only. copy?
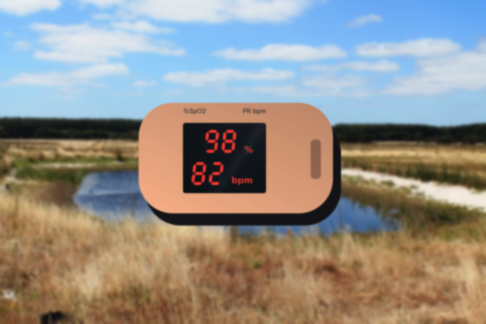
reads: 82
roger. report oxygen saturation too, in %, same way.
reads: 98
